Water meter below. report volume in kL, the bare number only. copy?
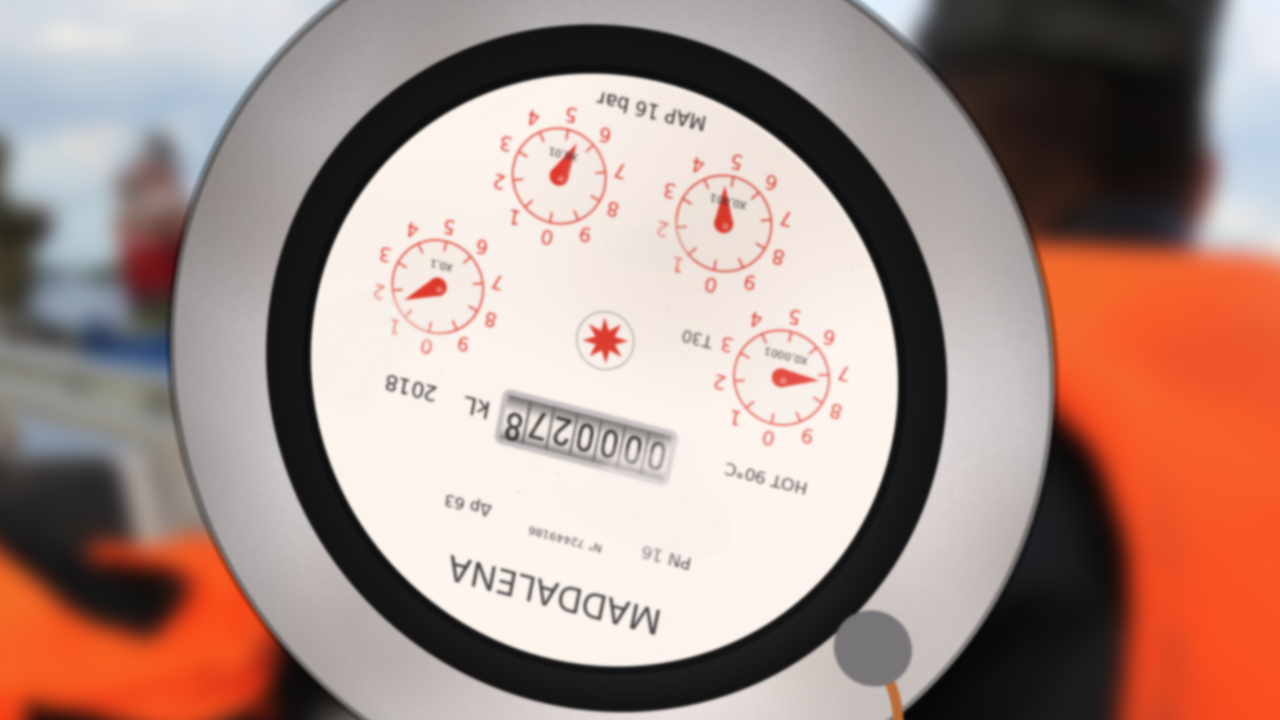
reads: 278.1547
